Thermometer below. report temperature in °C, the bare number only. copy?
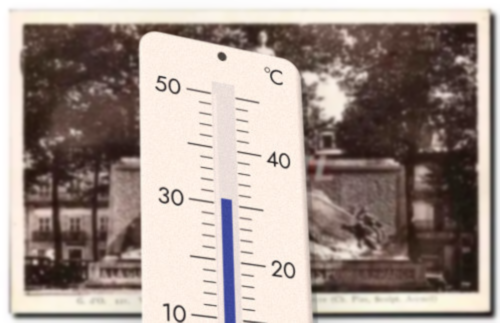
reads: 31
